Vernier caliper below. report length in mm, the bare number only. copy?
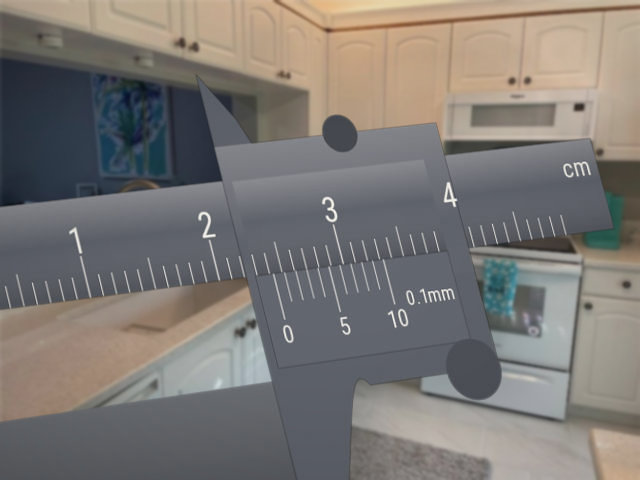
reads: 24.3
